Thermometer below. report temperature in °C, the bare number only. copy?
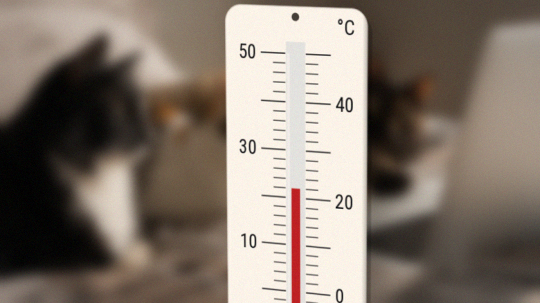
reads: 22
